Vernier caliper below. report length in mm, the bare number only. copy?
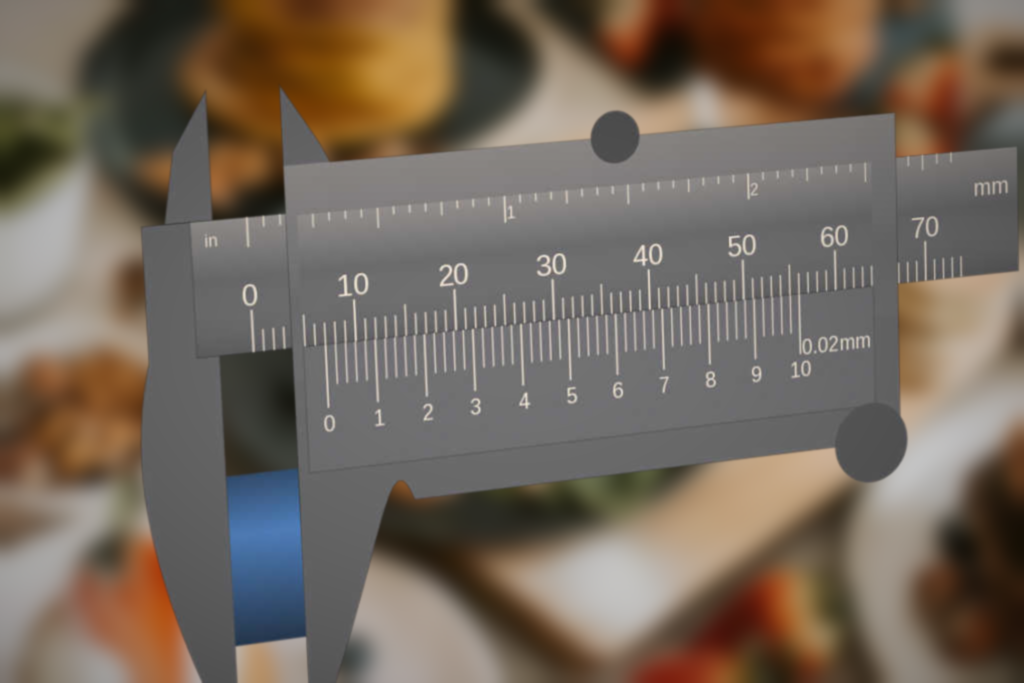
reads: 7.0
